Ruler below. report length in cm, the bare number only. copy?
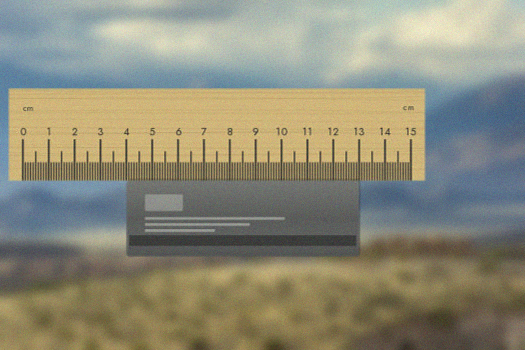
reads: 9
